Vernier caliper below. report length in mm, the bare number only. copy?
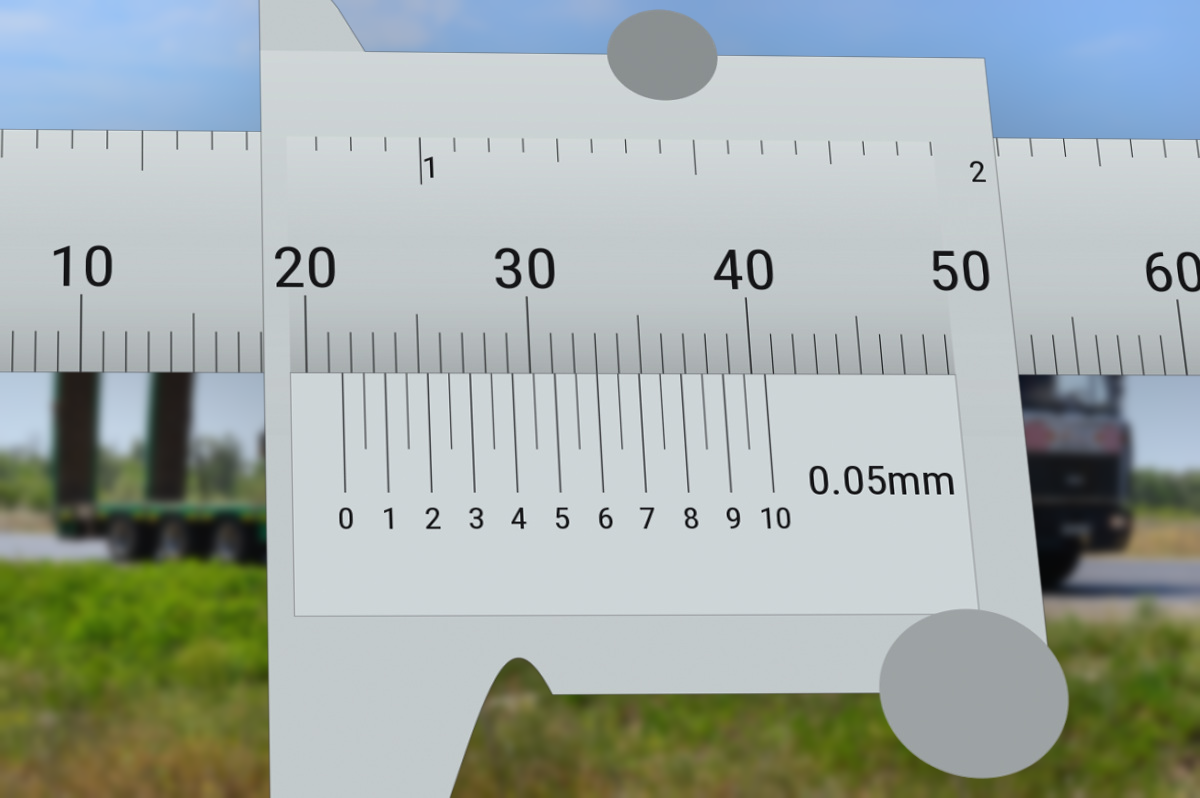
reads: 21.6
